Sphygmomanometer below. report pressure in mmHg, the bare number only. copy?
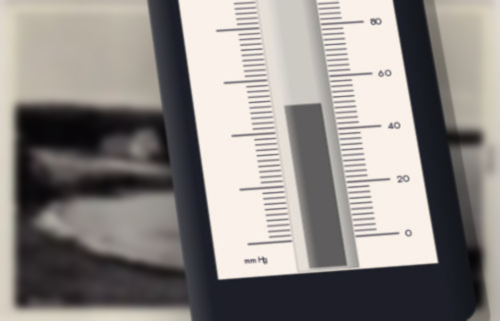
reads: 50
